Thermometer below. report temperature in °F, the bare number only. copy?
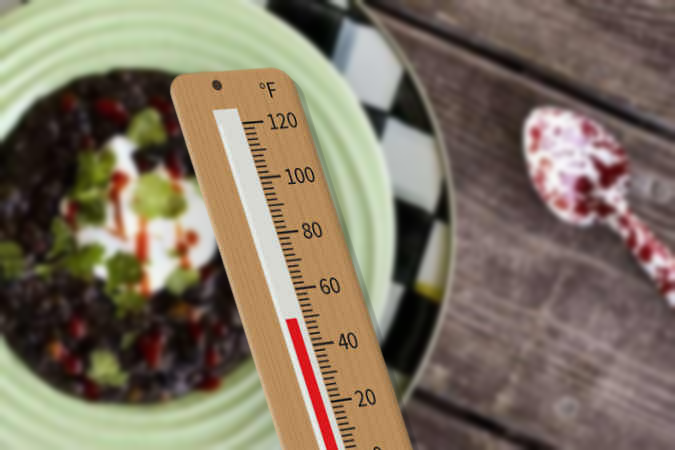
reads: 50
